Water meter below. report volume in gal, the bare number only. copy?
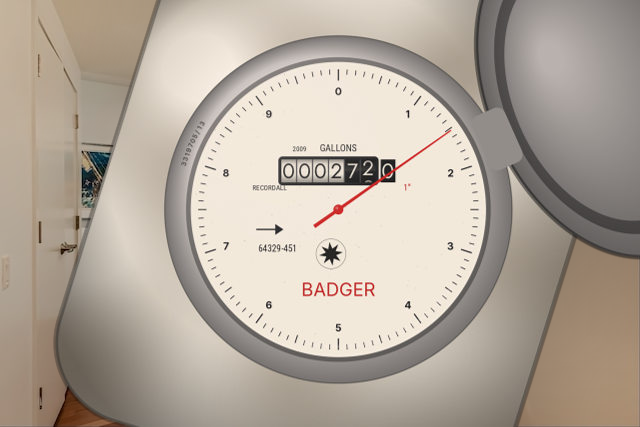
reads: 2721.5
